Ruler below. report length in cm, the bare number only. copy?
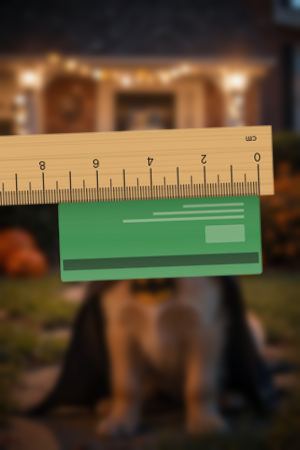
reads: 7.5
